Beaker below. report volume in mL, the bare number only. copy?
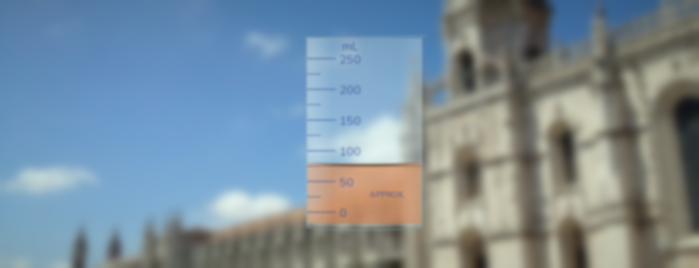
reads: 75
